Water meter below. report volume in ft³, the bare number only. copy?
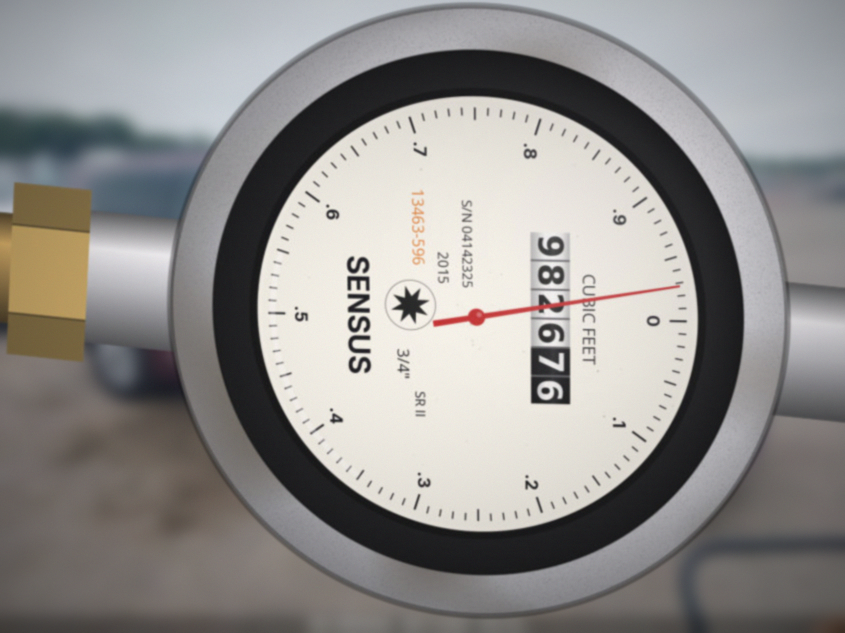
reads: 982675.97
